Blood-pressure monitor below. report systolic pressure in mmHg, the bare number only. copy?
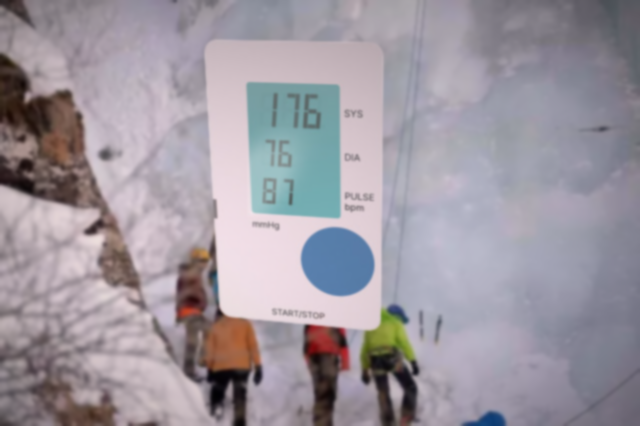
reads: 176
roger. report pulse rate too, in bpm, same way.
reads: 87
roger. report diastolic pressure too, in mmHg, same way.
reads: 76
